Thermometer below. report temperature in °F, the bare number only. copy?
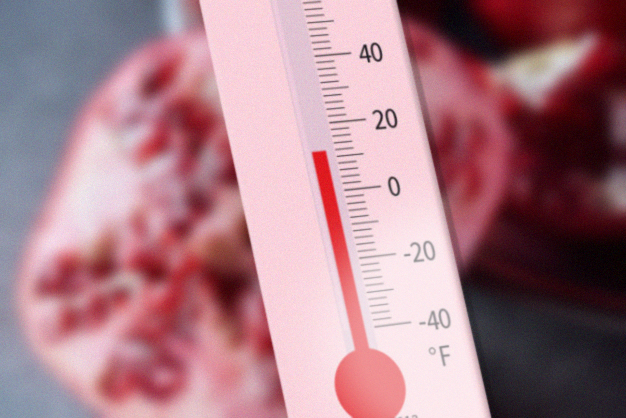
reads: 12
